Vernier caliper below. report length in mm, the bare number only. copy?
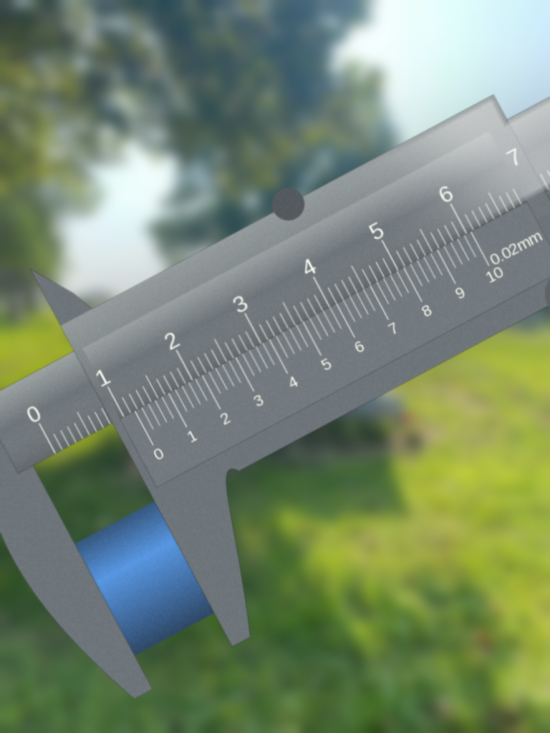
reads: 11.6
